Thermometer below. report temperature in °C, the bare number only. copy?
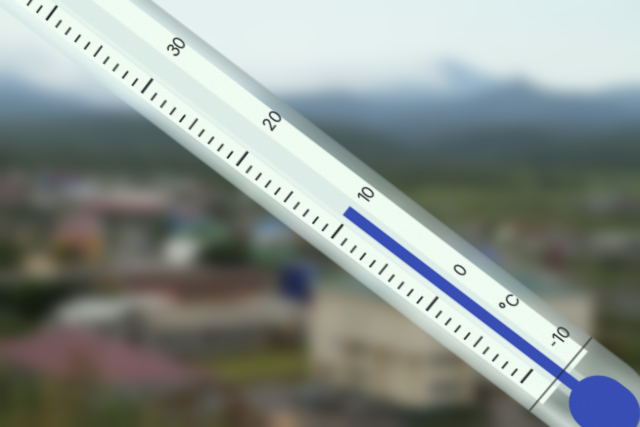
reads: 10.5
